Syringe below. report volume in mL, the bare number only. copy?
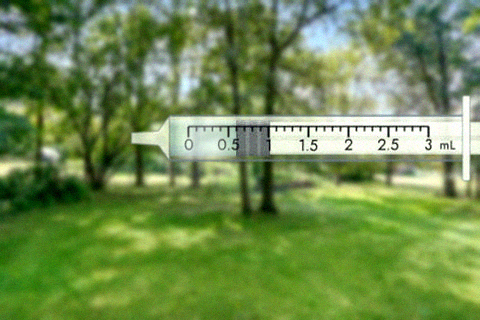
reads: 0.6
